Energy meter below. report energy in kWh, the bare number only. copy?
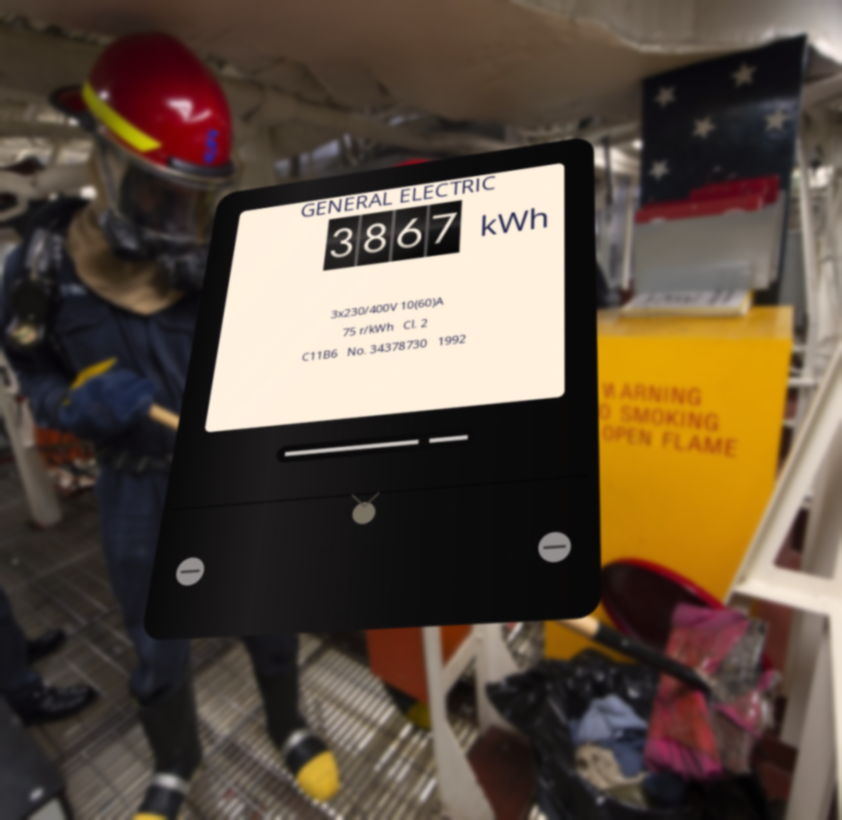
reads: 3867
